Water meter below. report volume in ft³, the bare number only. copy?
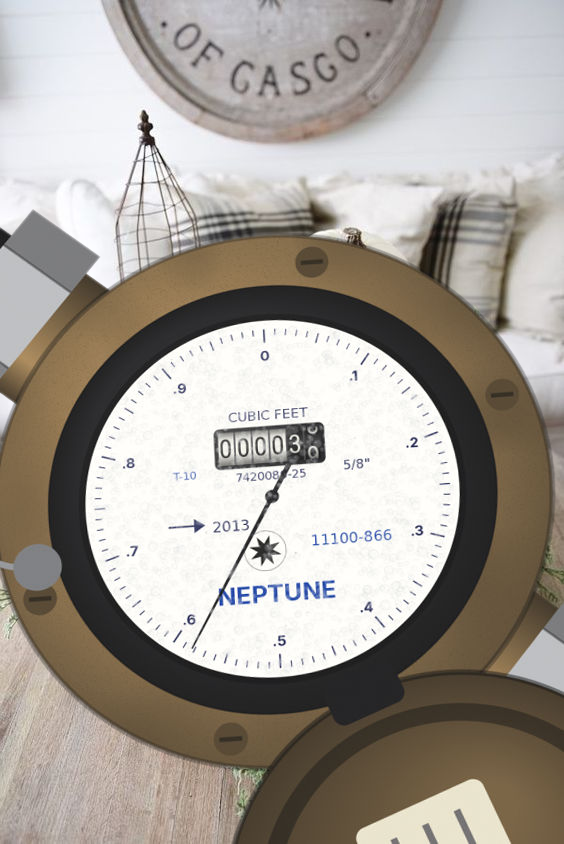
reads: 38.58
